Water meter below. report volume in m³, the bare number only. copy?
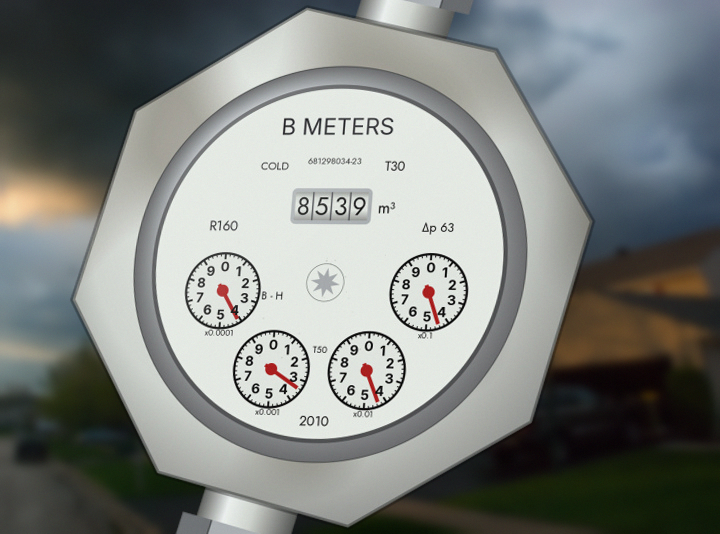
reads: 8539.4434
